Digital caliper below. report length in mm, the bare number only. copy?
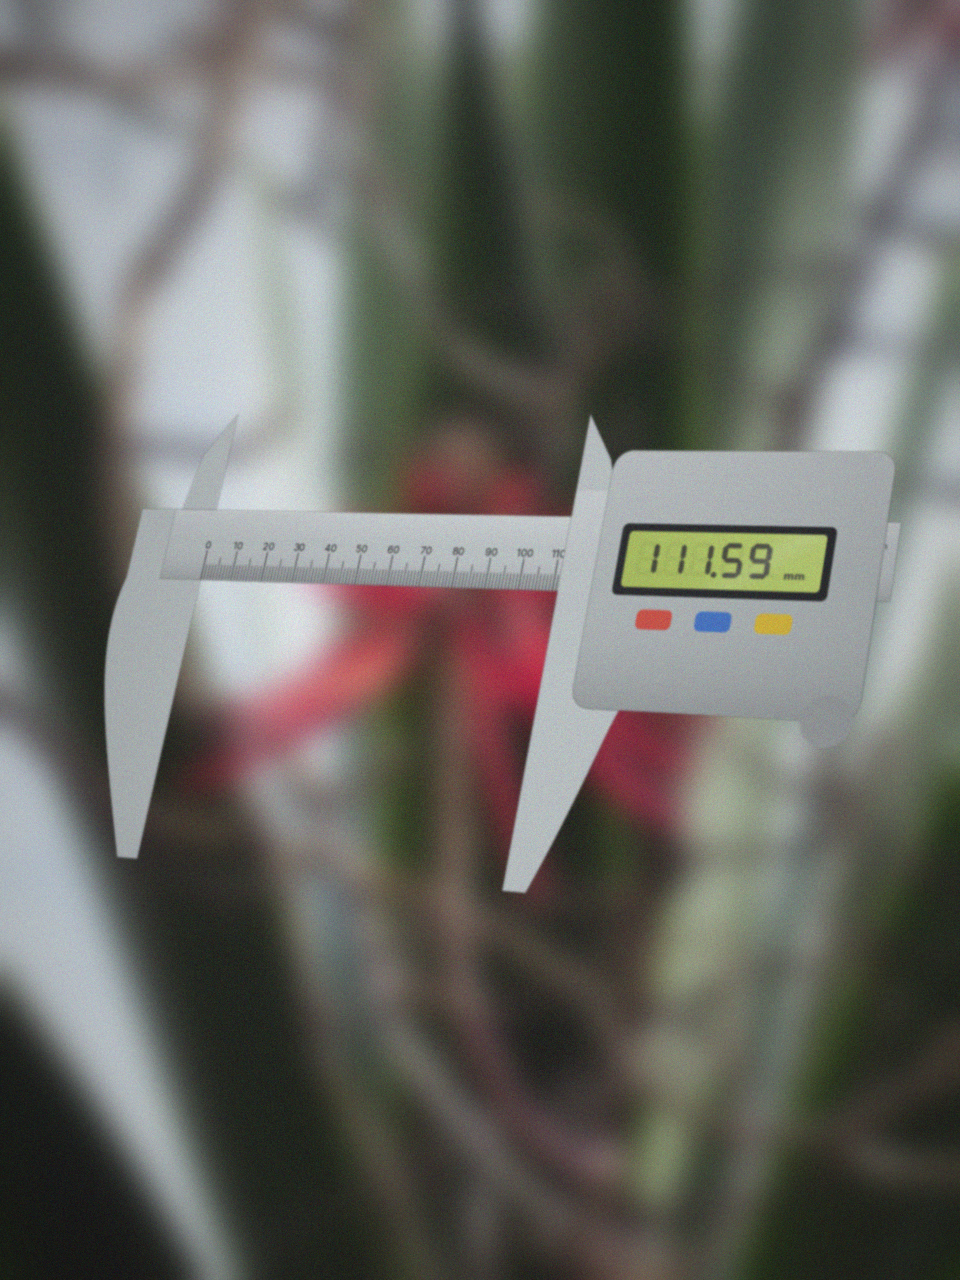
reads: 111.59
